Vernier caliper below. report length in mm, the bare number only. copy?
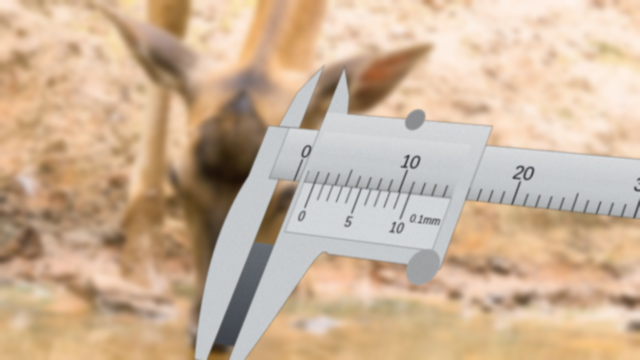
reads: 2.0
